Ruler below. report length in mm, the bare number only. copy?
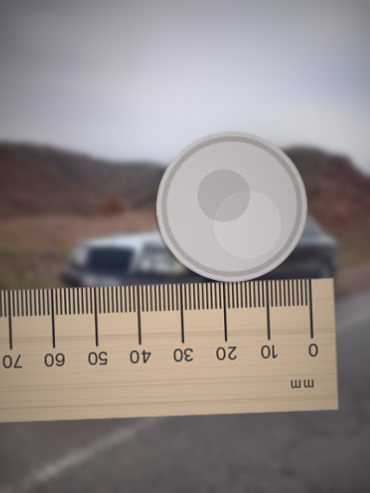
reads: 35
